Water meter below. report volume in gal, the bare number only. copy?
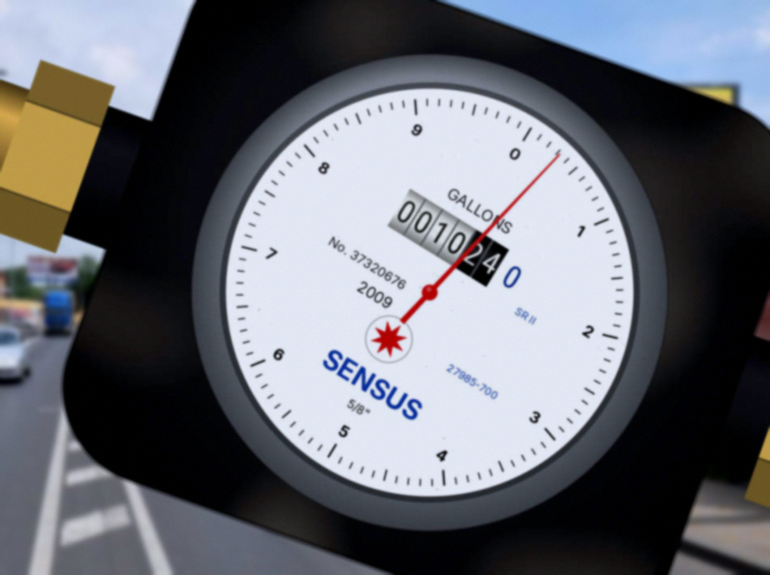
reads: 10240.3
